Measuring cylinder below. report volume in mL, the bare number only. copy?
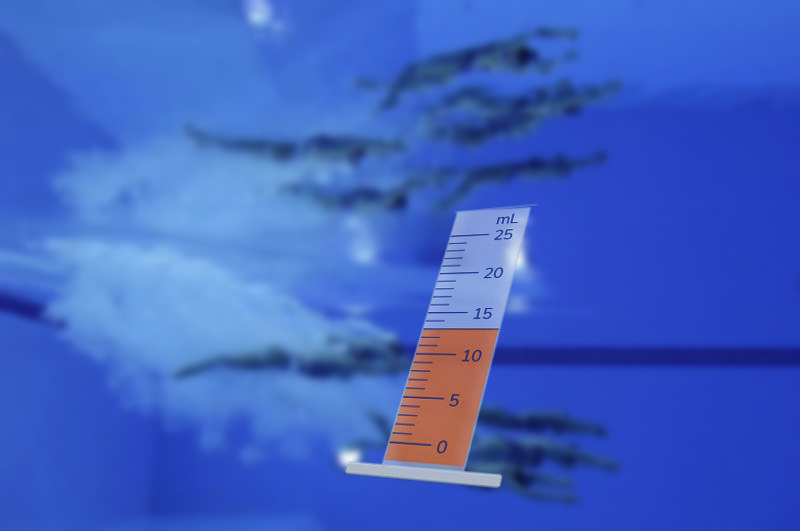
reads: 13
